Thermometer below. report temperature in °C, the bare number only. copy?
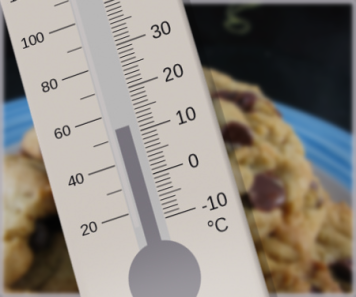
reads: 12
